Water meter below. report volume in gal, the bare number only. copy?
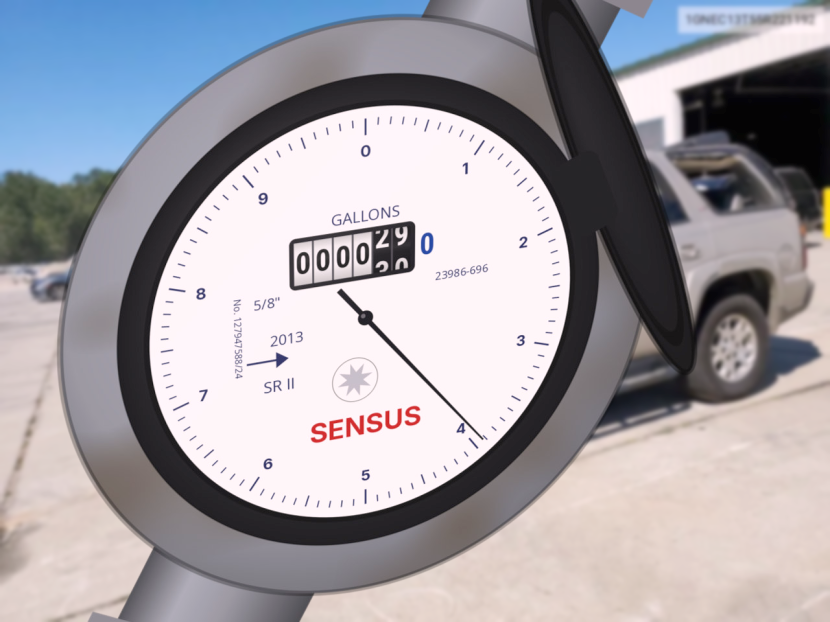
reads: 293.9
